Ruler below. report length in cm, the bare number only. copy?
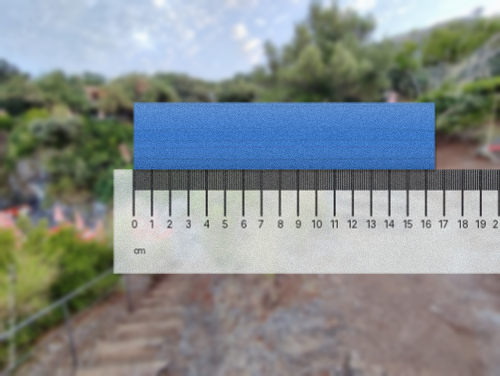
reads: 16.5
